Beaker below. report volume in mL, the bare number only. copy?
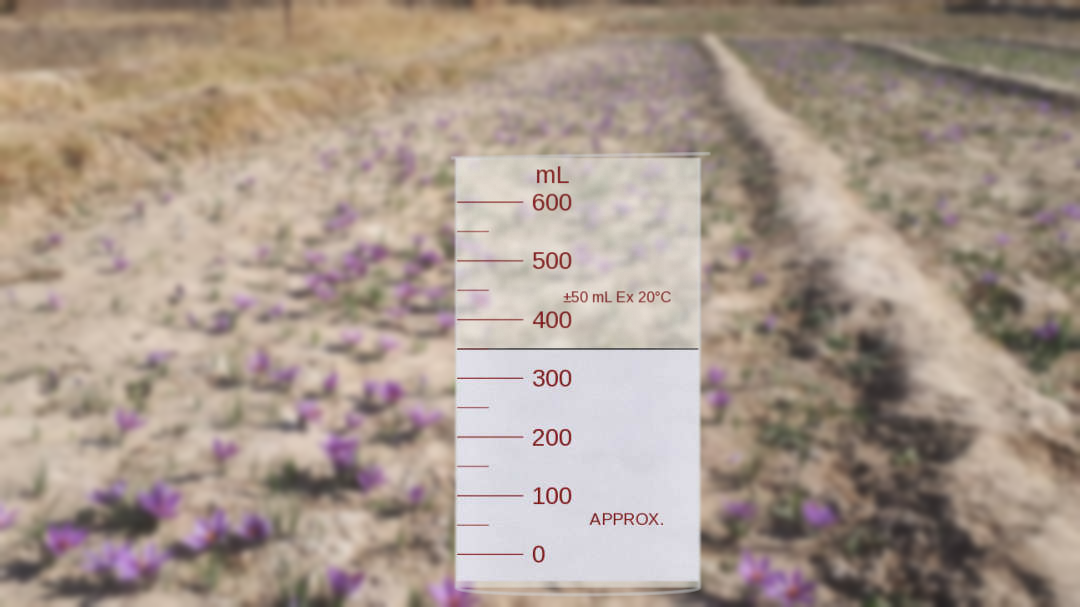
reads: 350
